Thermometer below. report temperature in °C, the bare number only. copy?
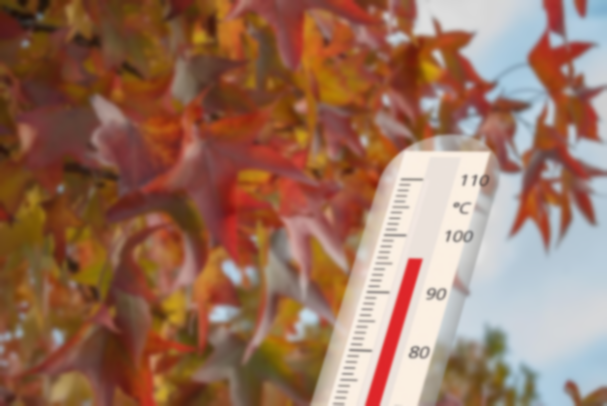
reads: 96
